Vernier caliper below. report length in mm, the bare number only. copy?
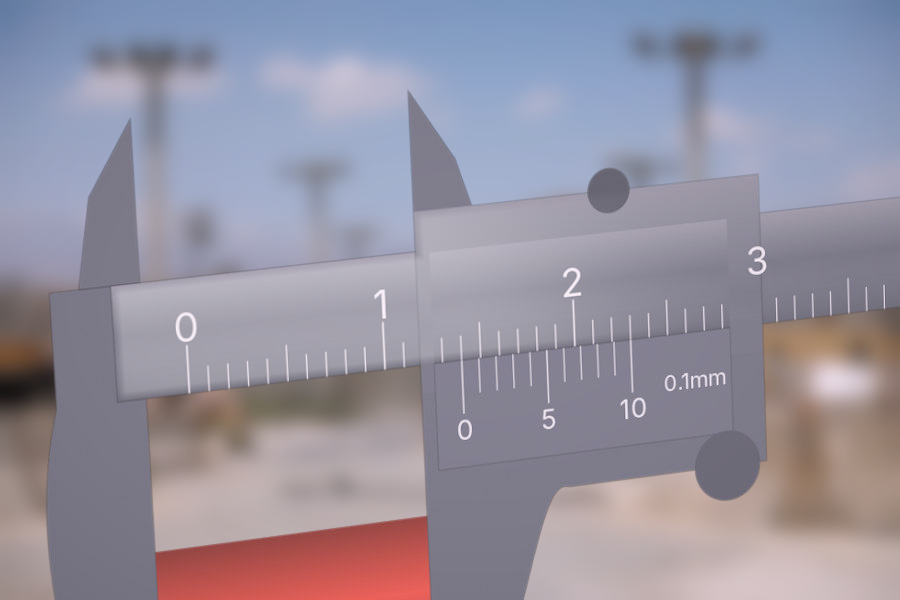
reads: 14.0
